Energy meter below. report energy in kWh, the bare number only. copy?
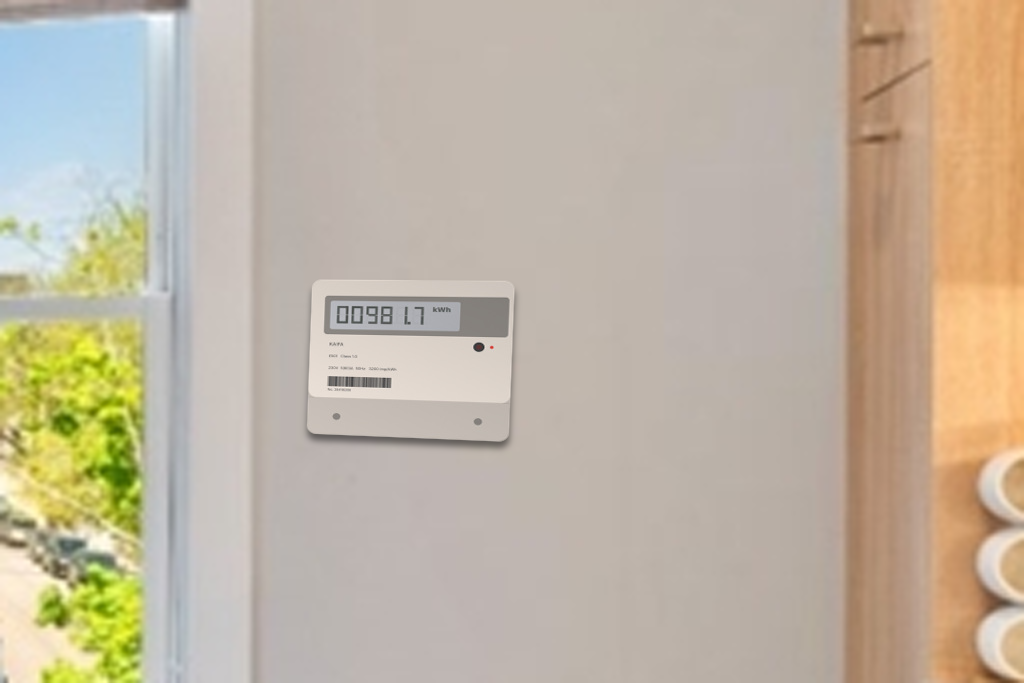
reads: 981.7
